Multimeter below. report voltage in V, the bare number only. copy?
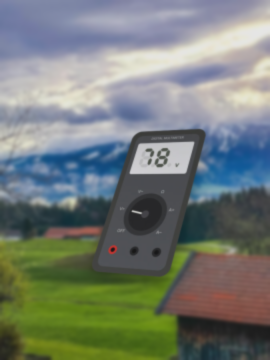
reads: 78
